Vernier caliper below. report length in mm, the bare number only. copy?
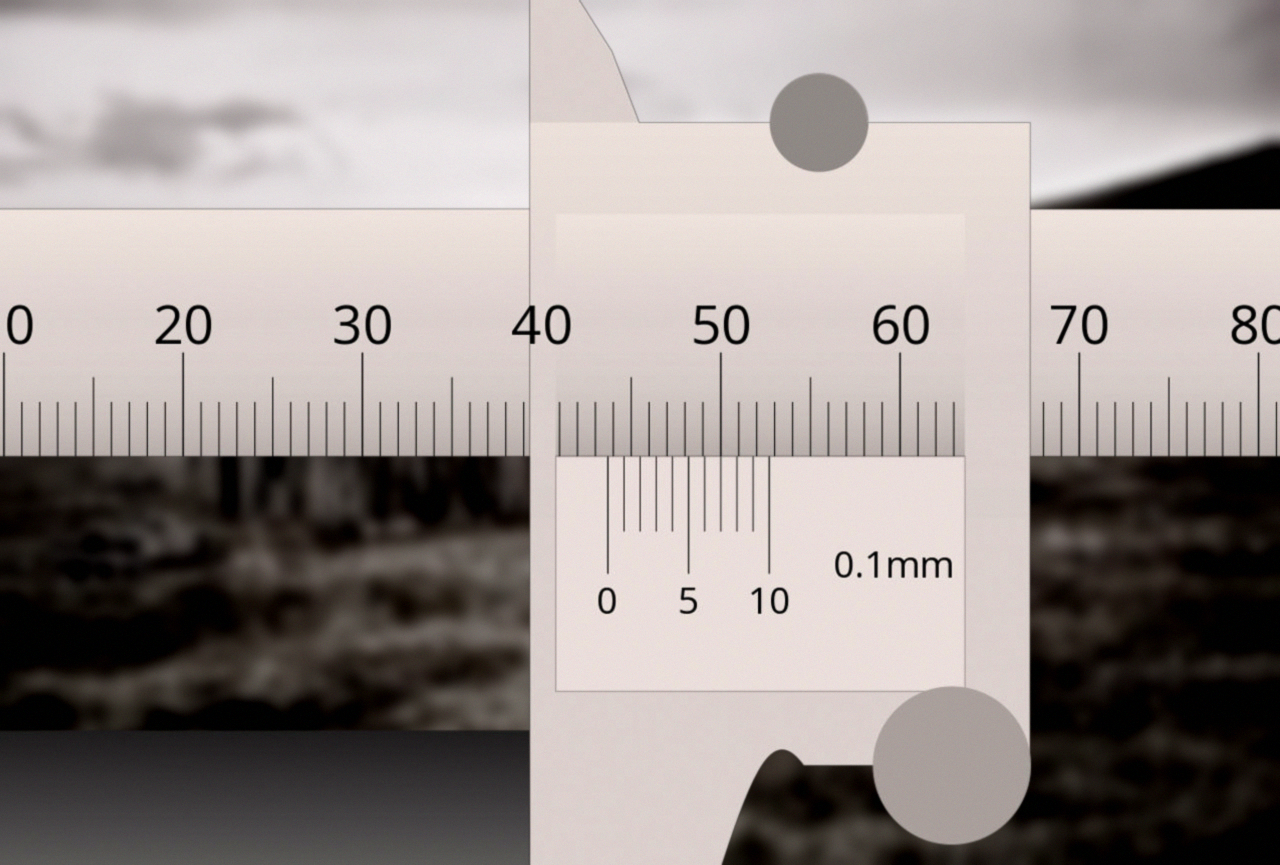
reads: 43.7
